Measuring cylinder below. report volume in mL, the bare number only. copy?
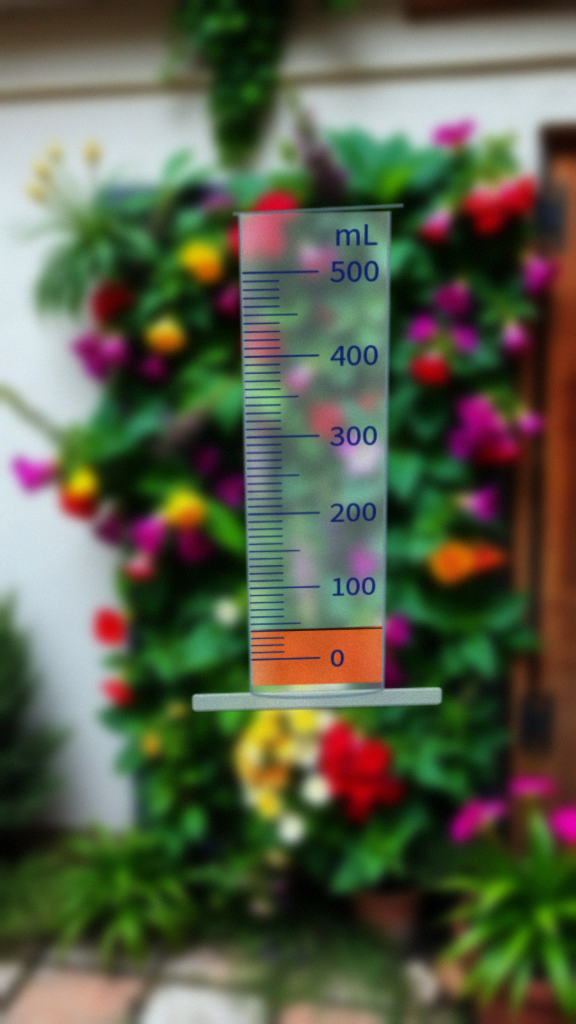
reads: 40
